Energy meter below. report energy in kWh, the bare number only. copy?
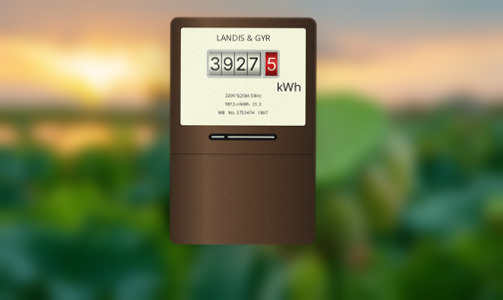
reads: 3927.5
